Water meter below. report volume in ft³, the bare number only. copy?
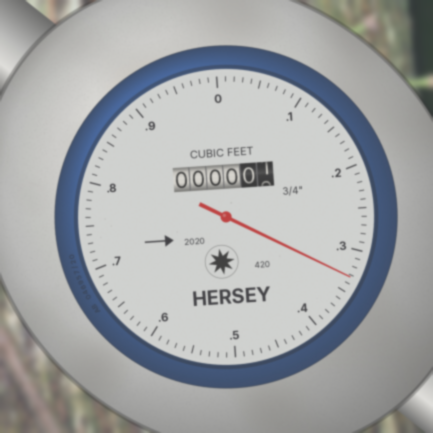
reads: 1.33
